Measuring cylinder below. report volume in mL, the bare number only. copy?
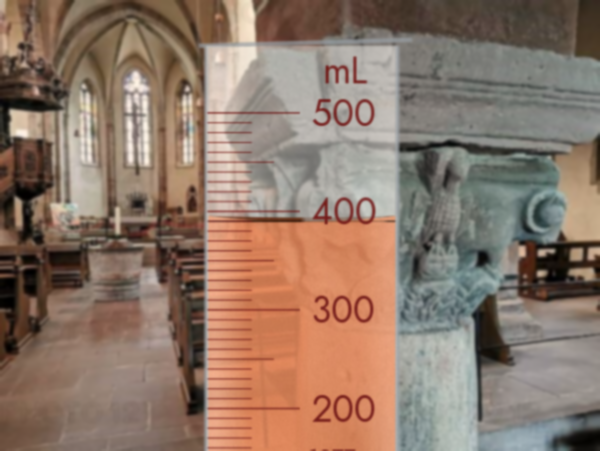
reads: 390
